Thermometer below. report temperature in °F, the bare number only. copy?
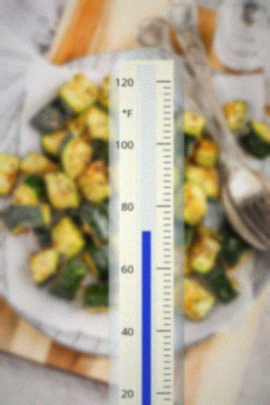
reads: 72
